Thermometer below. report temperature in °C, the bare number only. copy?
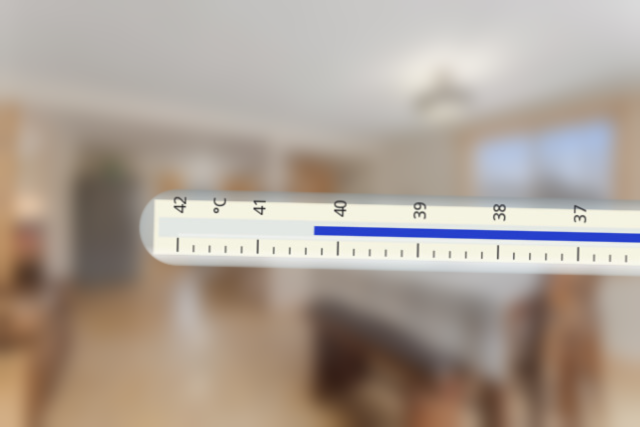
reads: 40.3
